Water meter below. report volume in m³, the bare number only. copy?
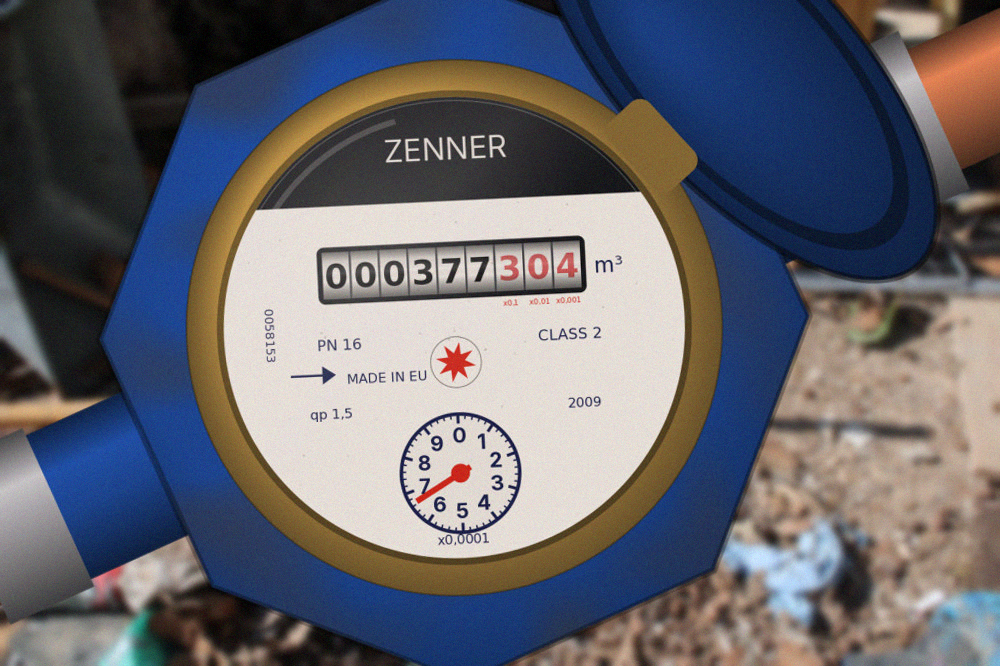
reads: 377.3046
